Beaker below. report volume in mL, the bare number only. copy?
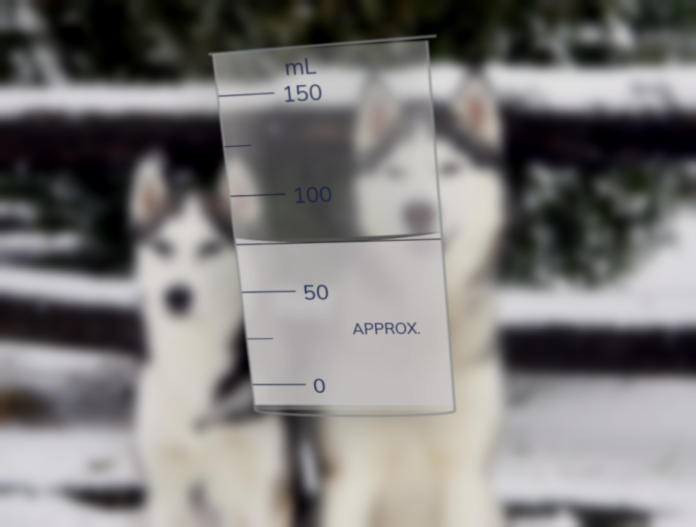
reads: 75
